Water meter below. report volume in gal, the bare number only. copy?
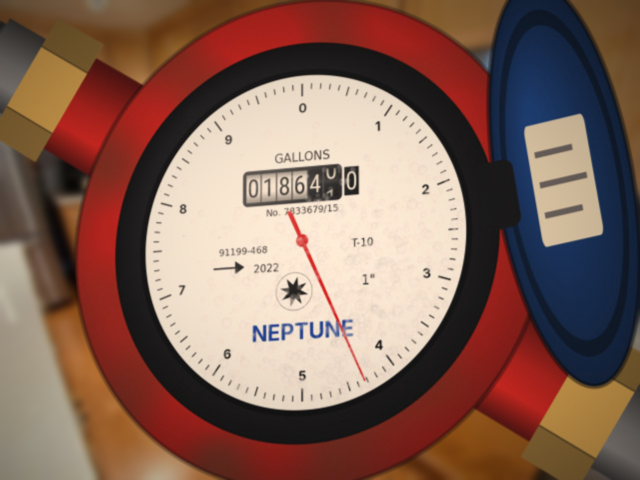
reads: 186404.3
